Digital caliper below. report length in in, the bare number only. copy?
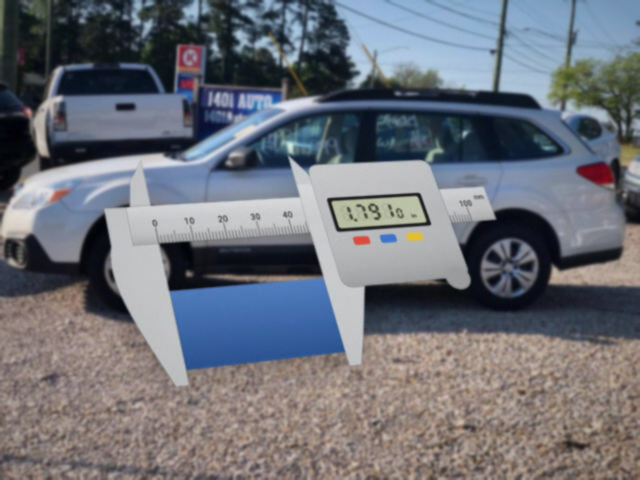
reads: 1.7910
